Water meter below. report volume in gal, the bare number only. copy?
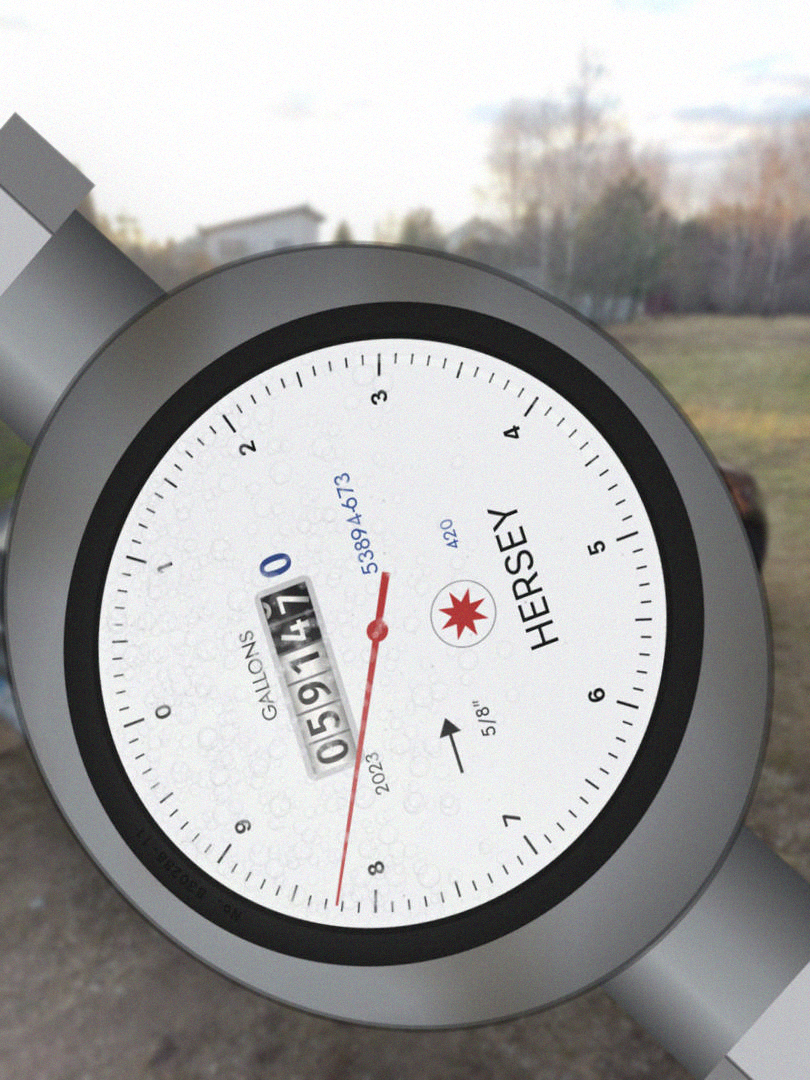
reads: 591468.2
